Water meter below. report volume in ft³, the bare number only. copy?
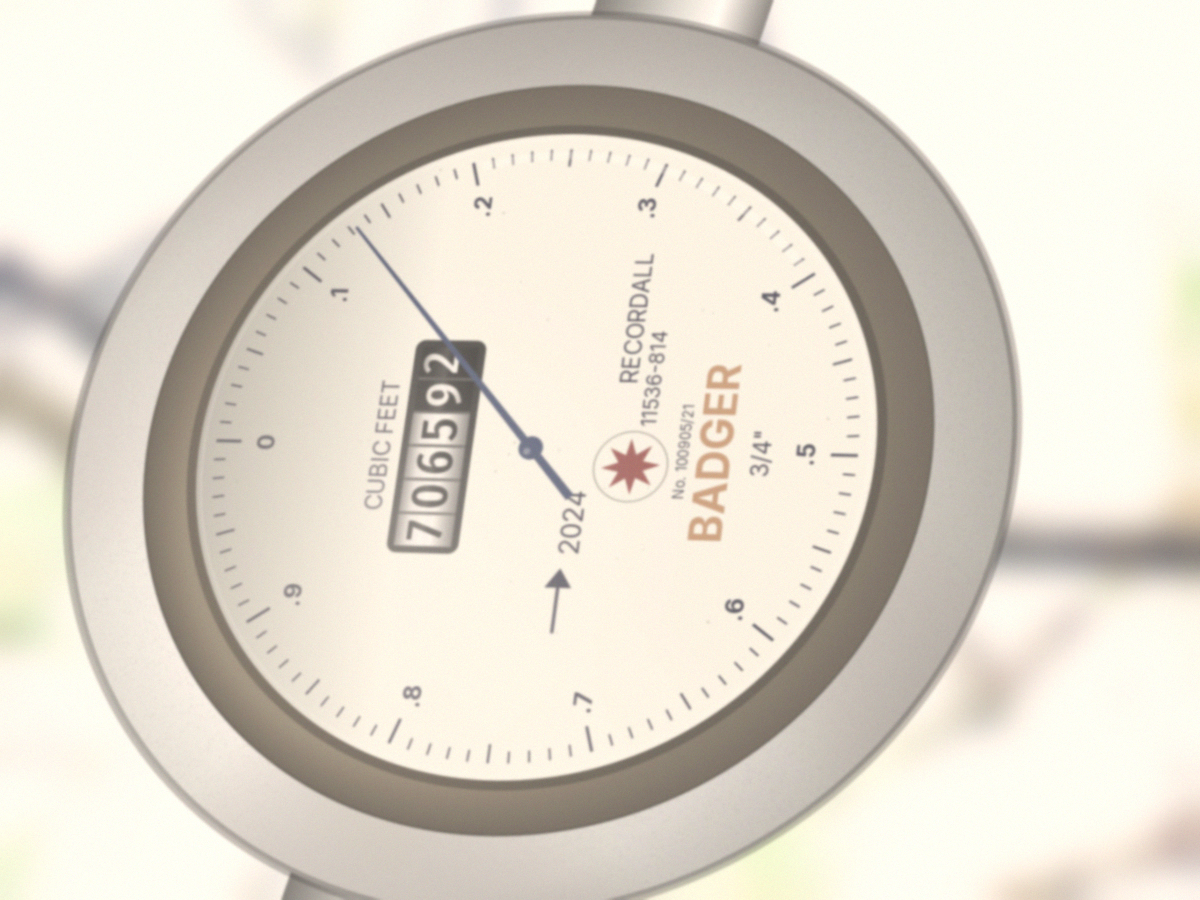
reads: 706592.13
